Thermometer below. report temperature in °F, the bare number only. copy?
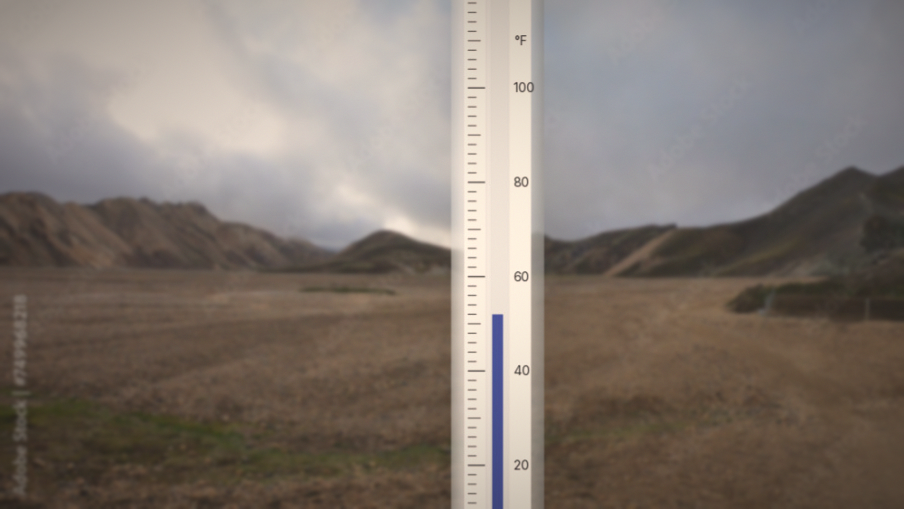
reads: 52
